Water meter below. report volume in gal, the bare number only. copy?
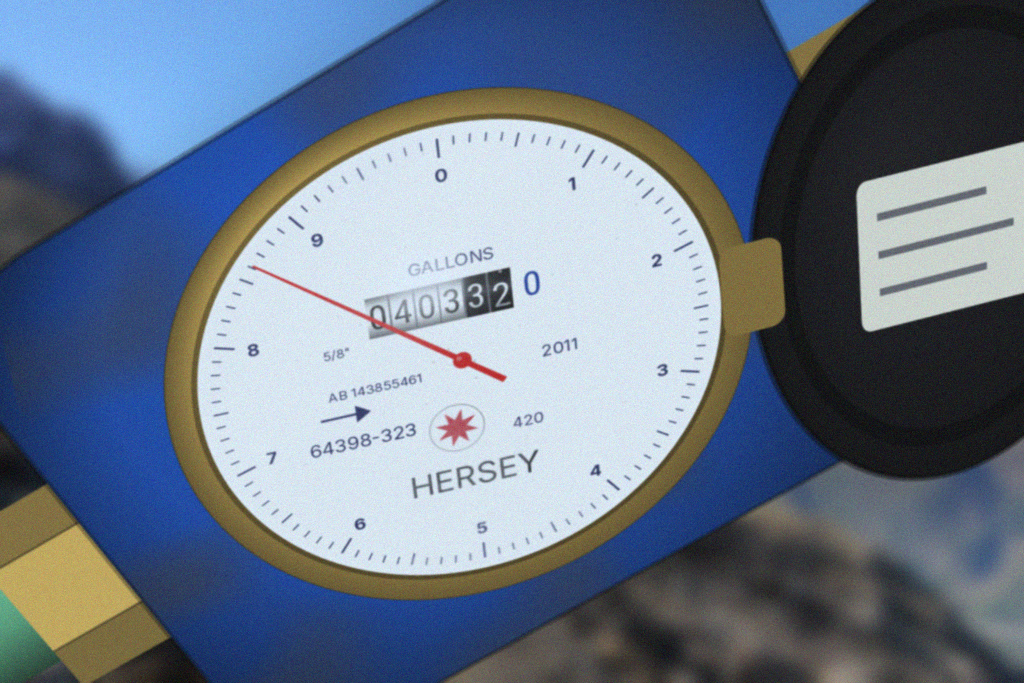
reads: 403318.6
